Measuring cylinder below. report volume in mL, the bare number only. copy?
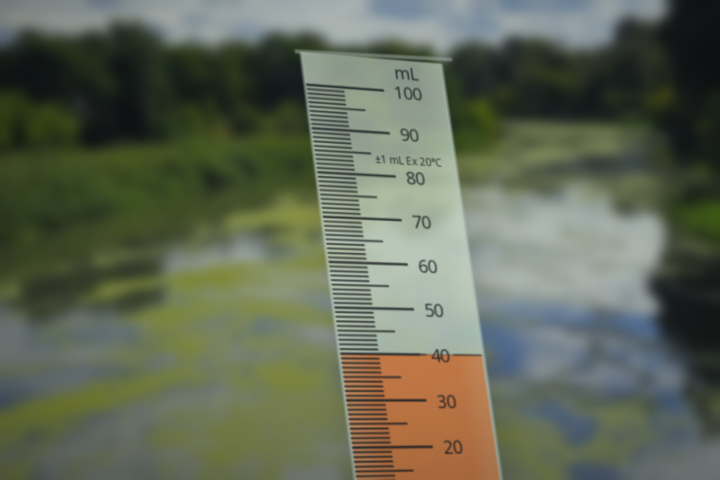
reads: 40
